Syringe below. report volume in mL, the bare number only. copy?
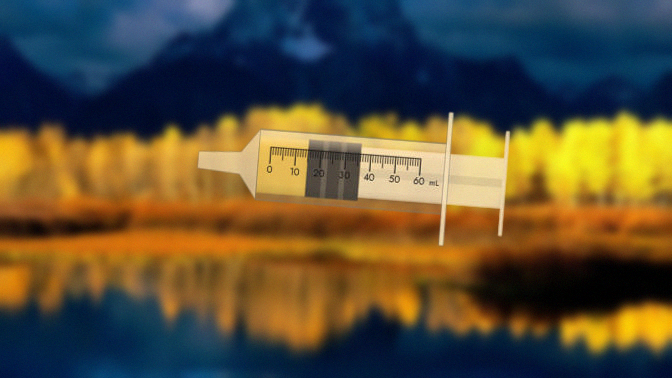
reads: 15
